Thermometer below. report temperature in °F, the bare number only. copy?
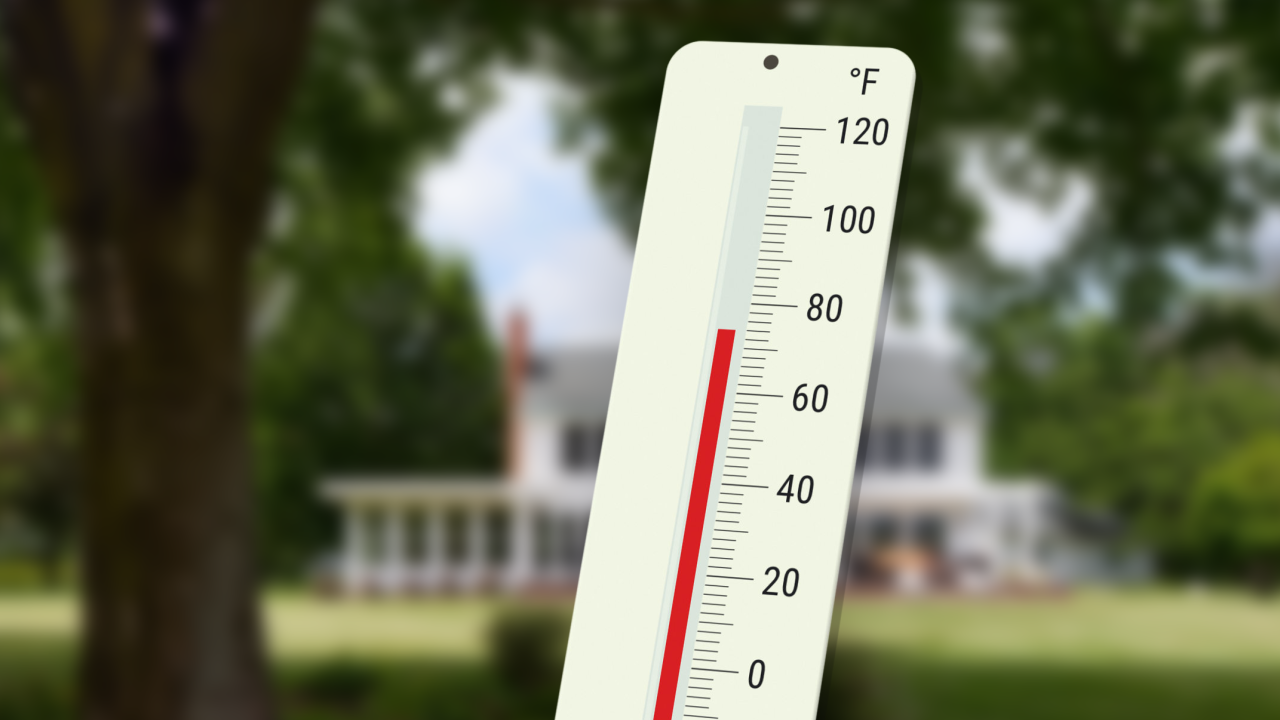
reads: 74
